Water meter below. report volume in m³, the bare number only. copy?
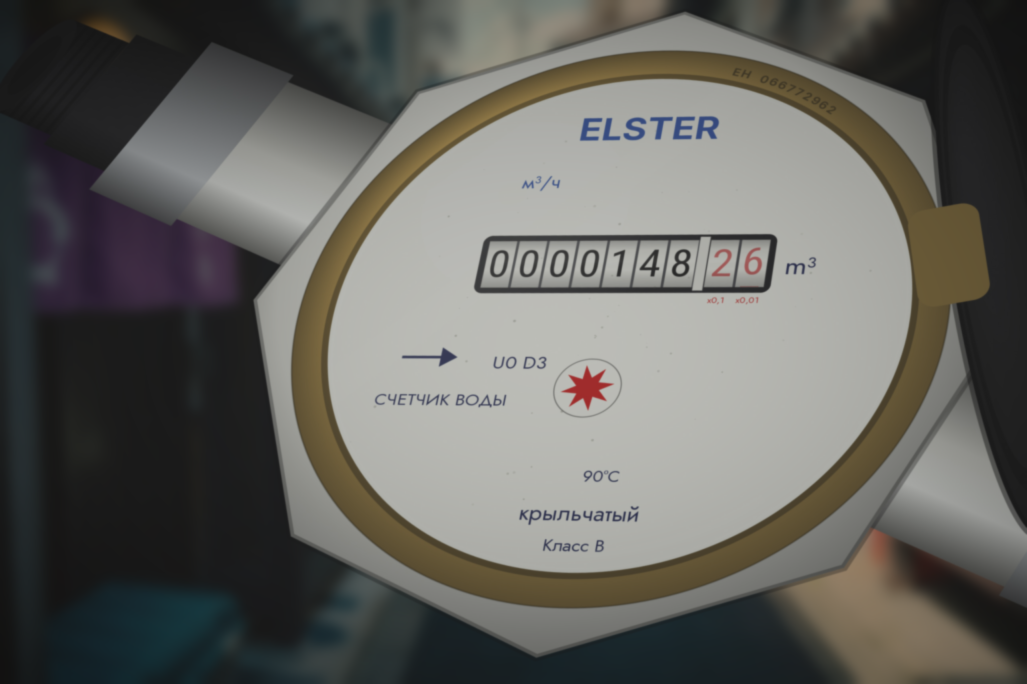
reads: 148.26
